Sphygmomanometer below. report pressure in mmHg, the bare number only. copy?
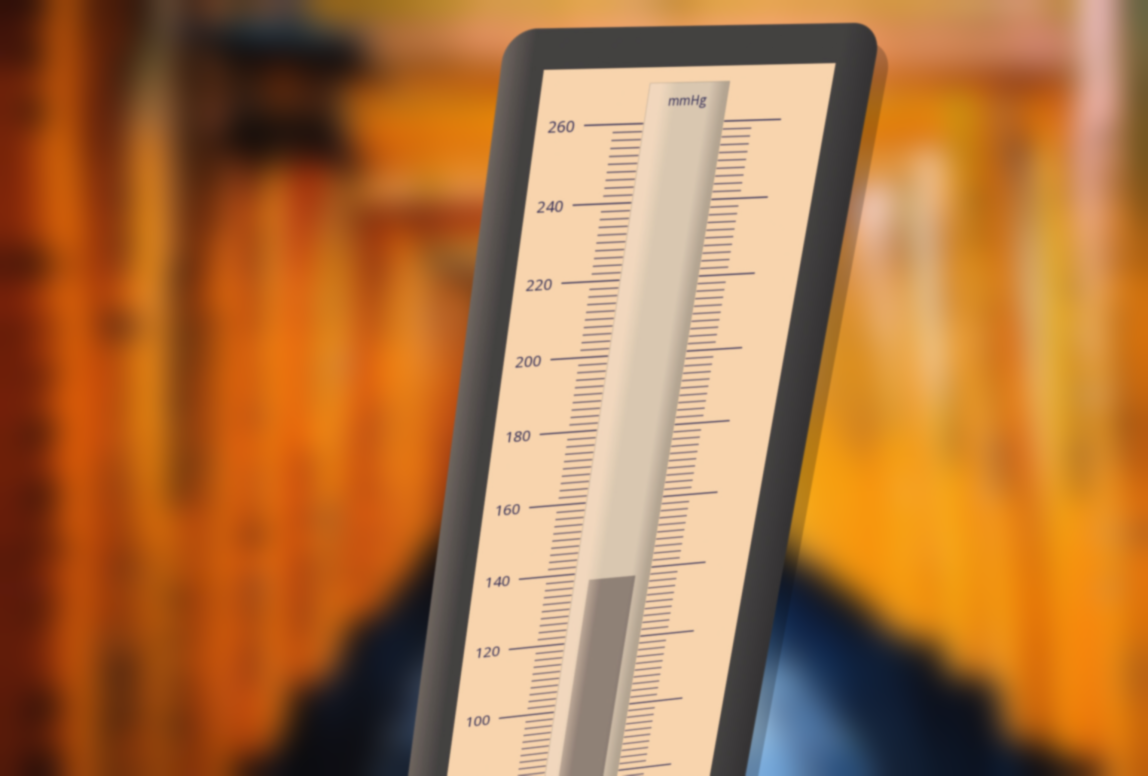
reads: 138
